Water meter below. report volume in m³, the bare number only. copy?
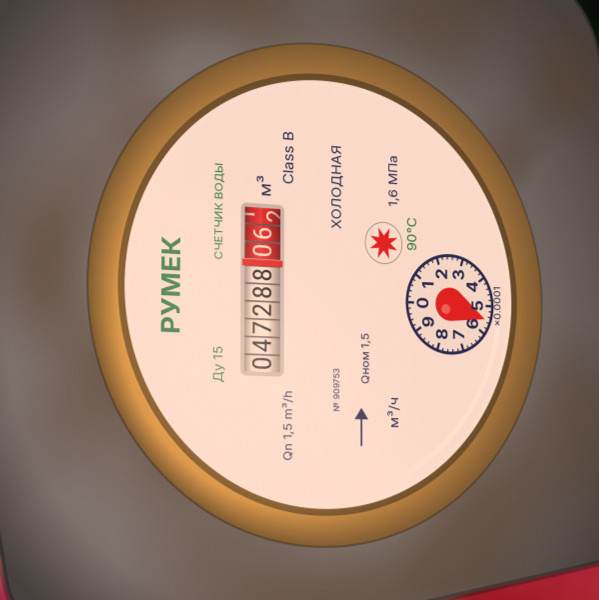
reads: 47288.0615
